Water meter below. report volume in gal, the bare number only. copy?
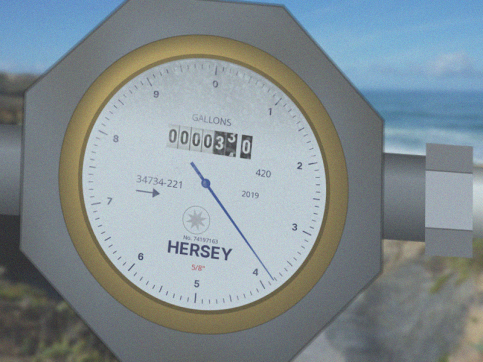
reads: 333.8
